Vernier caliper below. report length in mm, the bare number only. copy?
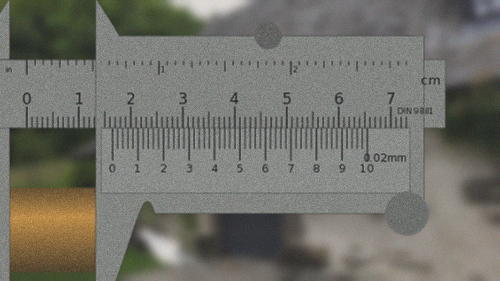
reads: 16.5
